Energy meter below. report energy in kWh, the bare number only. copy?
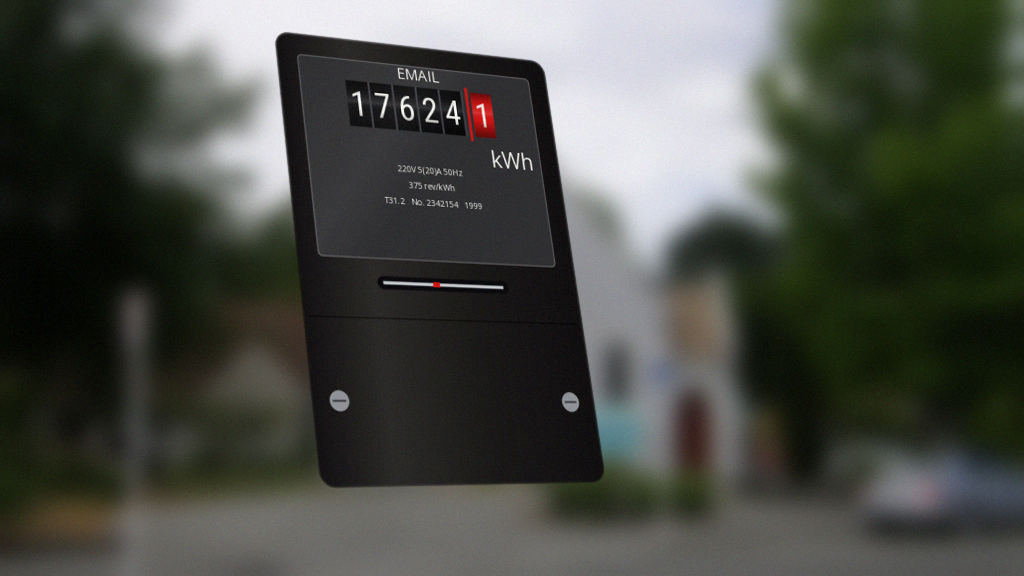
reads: 17624.1
